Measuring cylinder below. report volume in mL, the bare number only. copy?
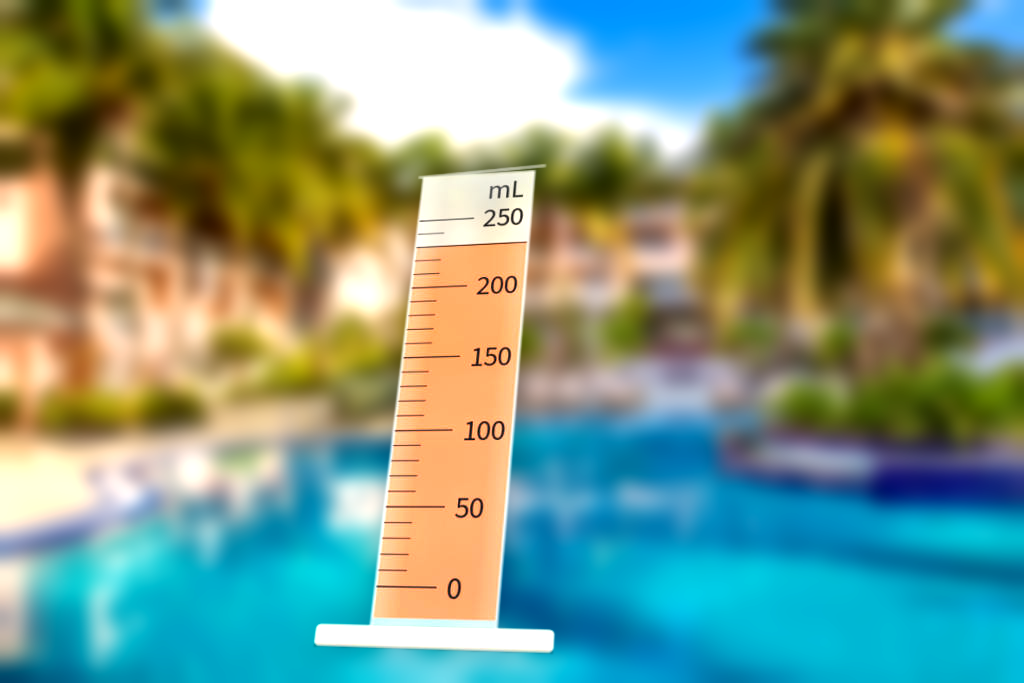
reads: 230
